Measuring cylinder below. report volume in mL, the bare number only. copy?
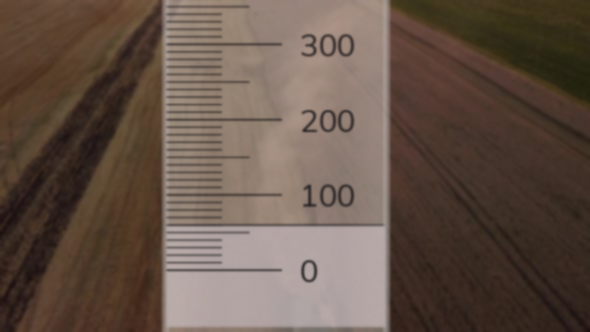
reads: 60
